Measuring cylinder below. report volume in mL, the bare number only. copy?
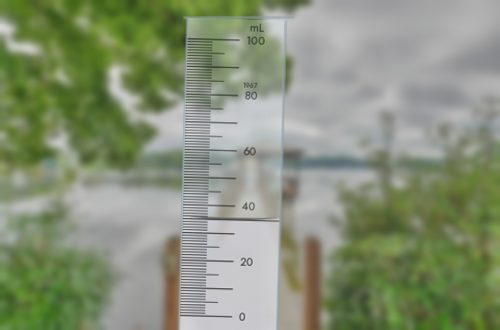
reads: 35
